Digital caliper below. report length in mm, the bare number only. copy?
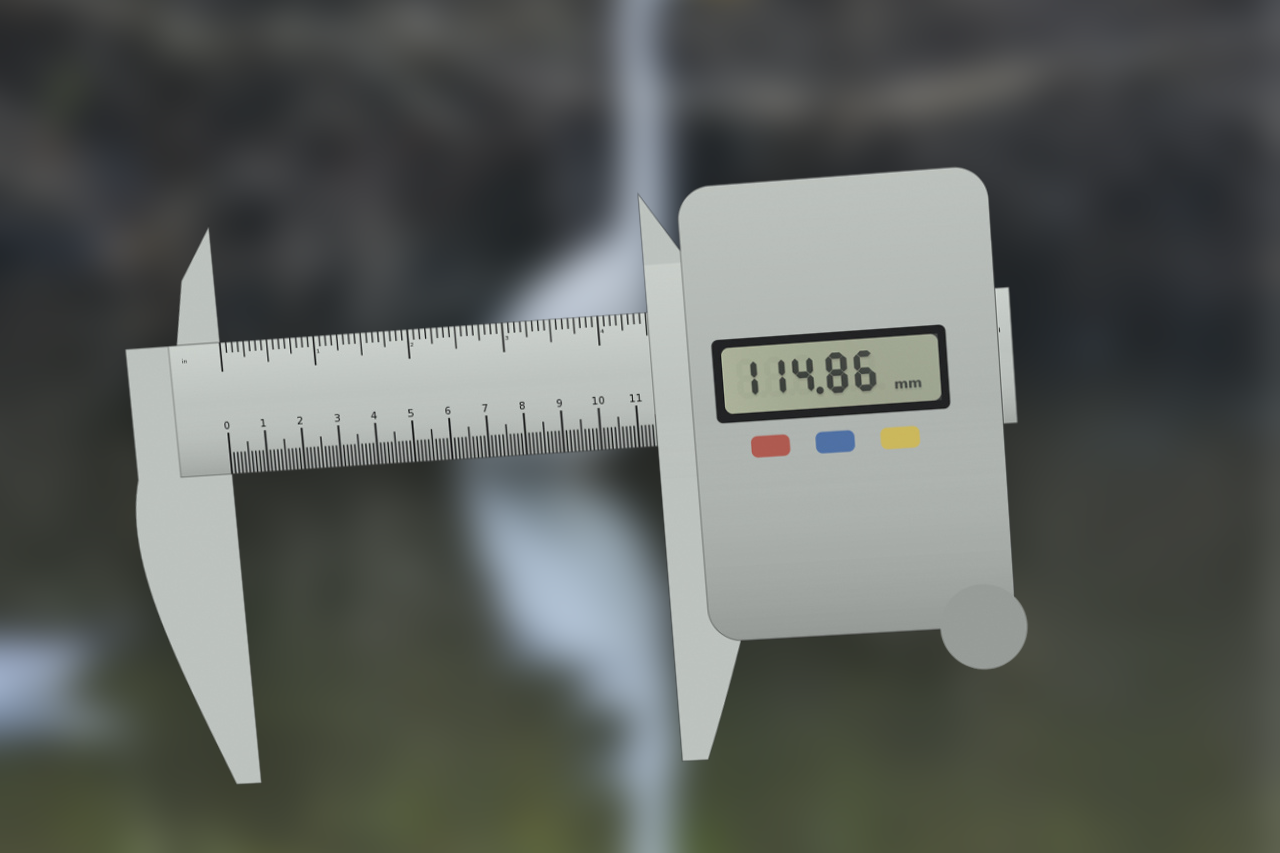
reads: 114.86
